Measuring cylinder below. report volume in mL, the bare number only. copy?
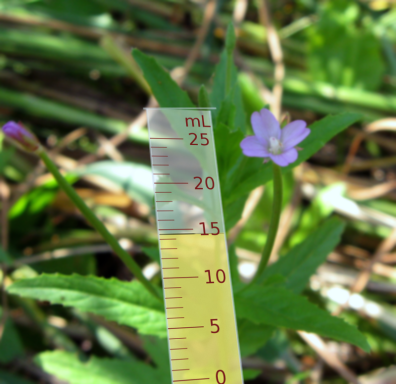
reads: 14.5
